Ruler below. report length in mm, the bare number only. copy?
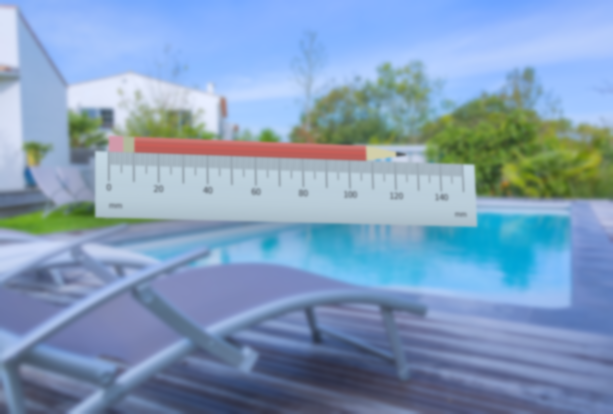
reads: 125
